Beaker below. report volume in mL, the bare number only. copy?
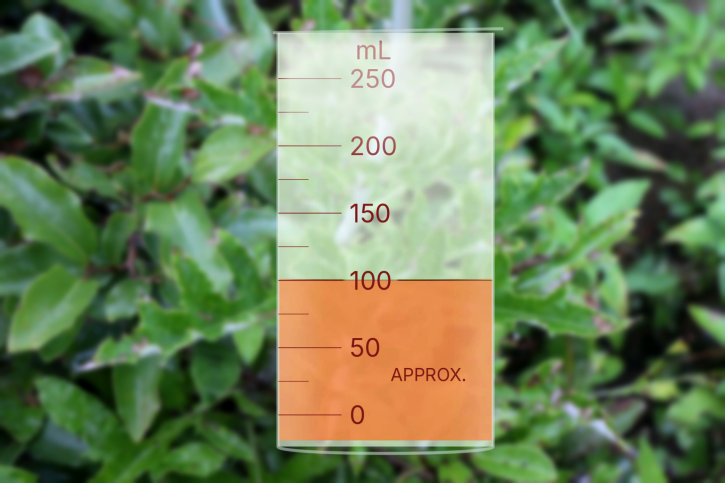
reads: 100
